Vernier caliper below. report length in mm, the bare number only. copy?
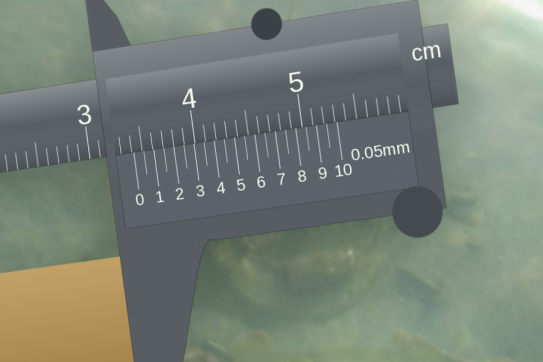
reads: 34.2
